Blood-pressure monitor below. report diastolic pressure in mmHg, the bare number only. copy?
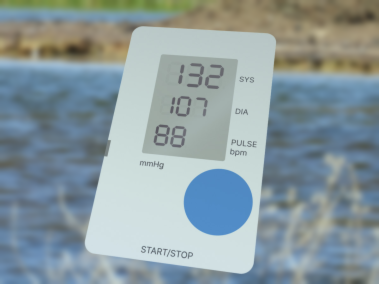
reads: 107
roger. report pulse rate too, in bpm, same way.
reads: 88
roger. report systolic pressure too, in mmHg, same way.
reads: 132
